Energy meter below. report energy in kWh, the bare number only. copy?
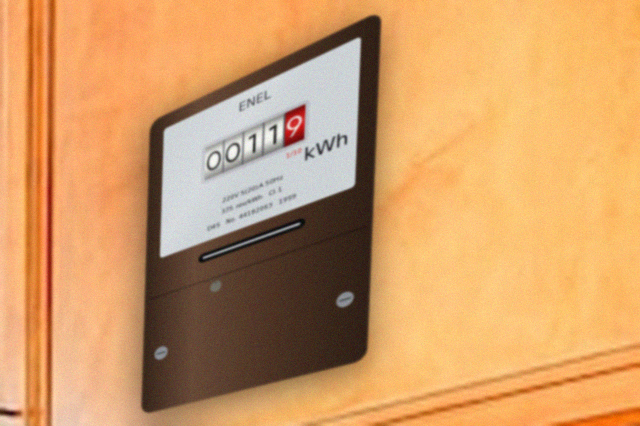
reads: 11.9
